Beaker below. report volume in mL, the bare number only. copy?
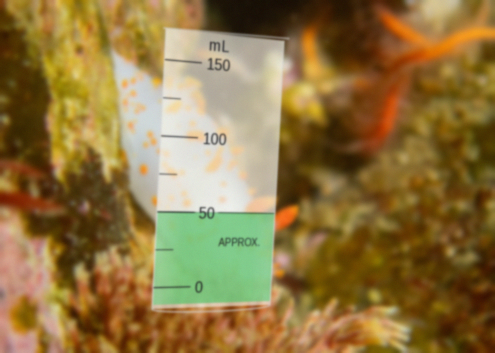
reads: 50
